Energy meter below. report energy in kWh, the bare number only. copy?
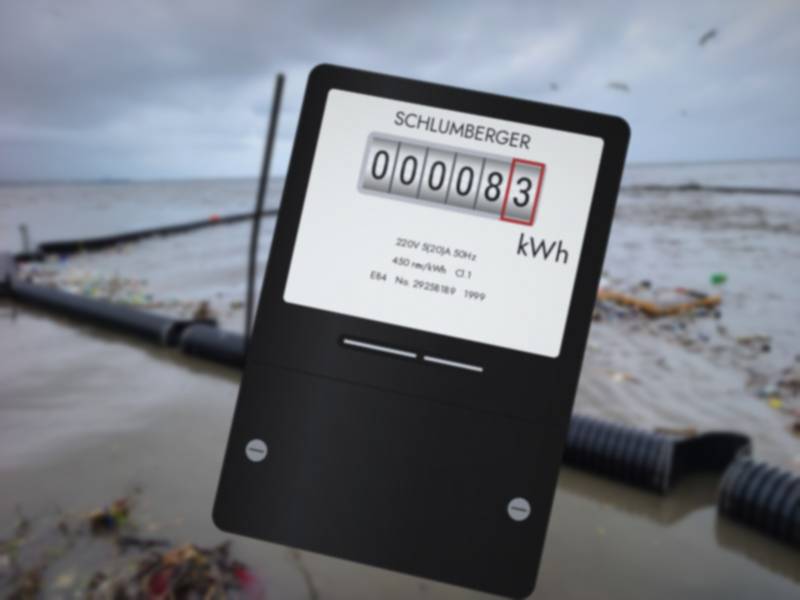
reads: 8.3
